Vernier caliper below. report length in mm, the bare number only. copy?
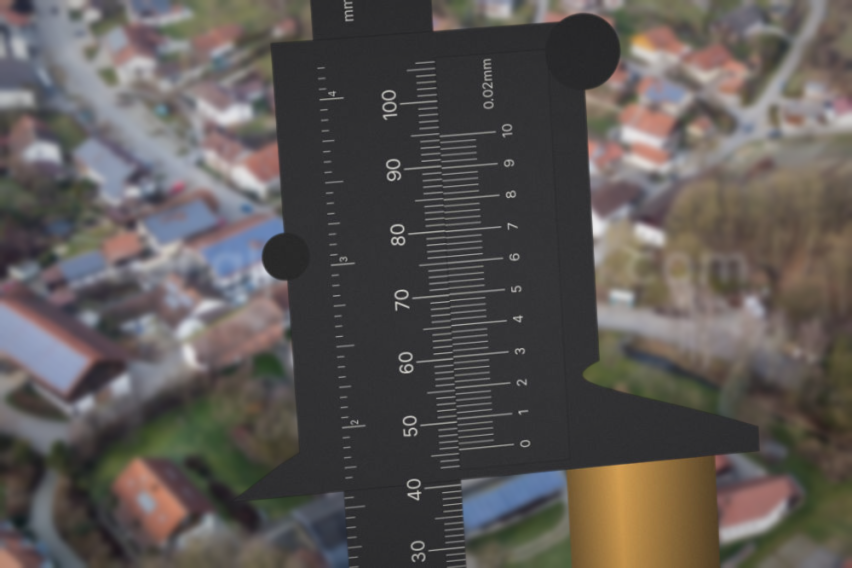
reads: 45.6
